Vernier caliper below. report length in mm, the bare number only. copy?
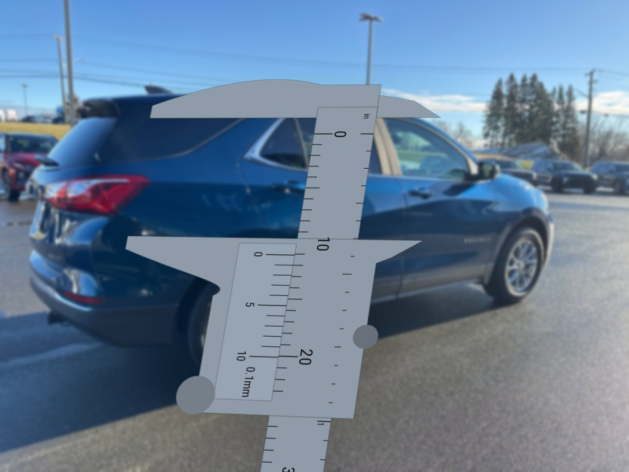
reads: 11.1
